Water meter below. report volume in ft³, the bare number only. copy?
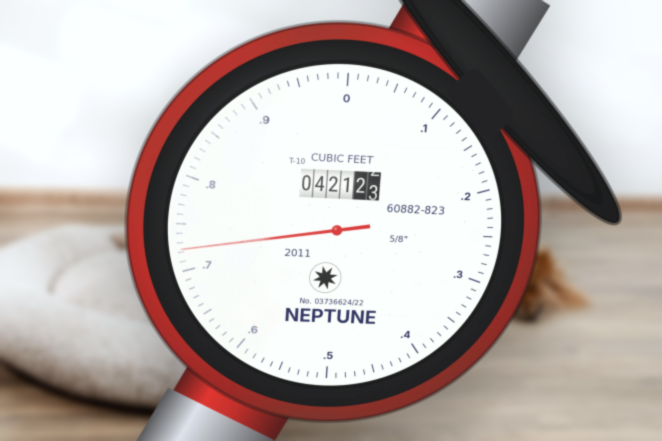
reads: 42122.72
